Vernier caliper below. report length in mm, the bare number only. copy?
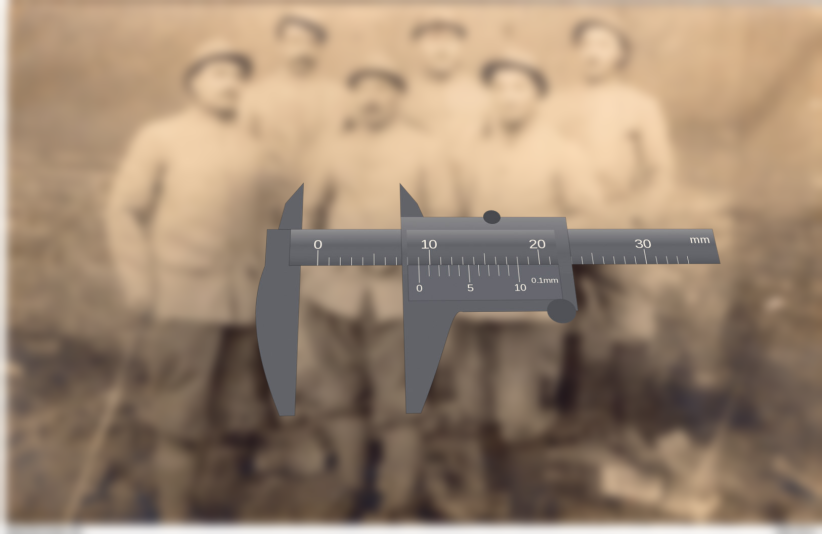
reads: 9.0
